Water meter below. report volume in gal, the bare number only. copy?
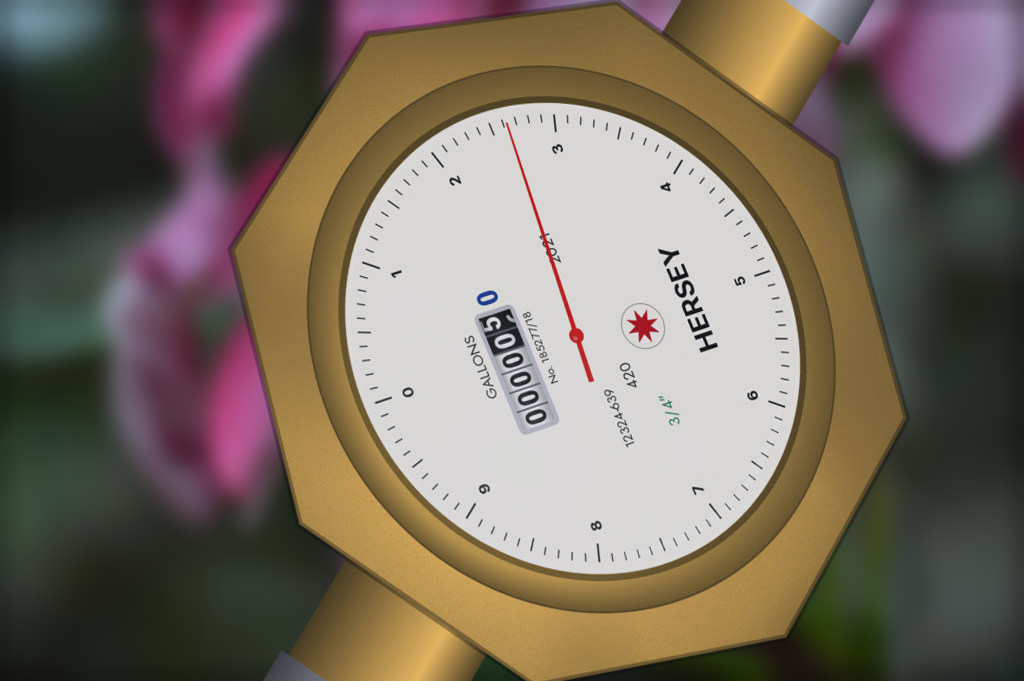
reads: 52.6
